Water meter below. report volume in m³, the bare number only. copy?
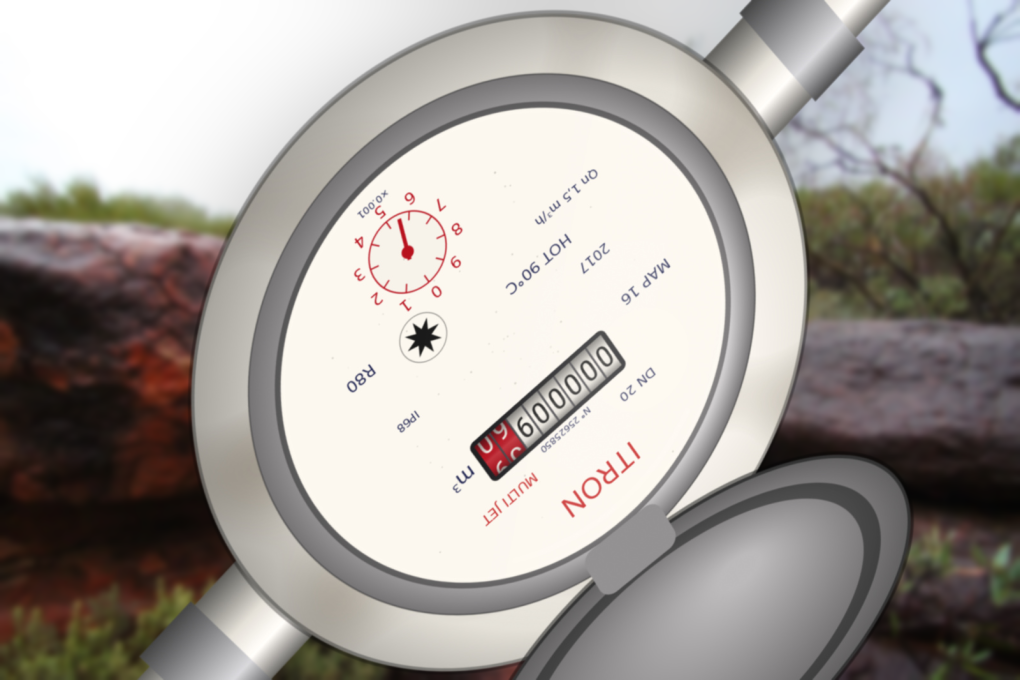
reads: 9.595
